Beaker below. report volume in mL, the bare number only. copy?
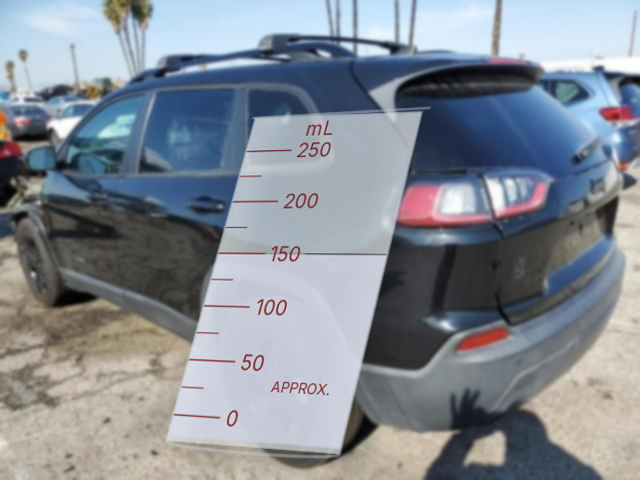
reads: 150
